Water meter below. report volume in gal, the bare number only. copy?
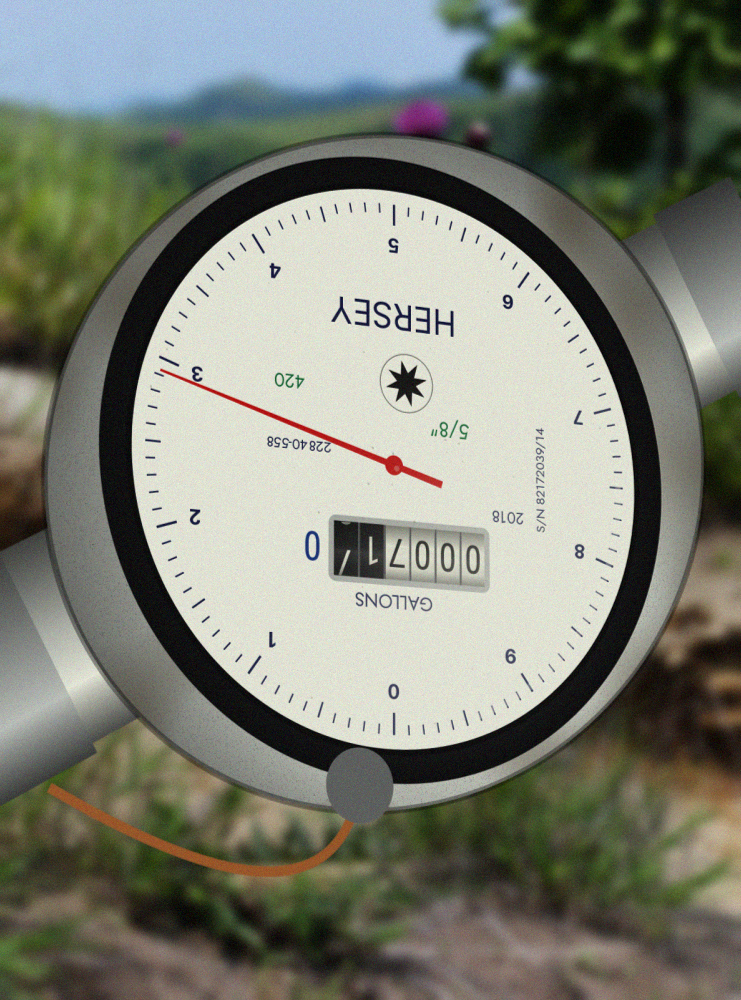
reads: 7172.9
